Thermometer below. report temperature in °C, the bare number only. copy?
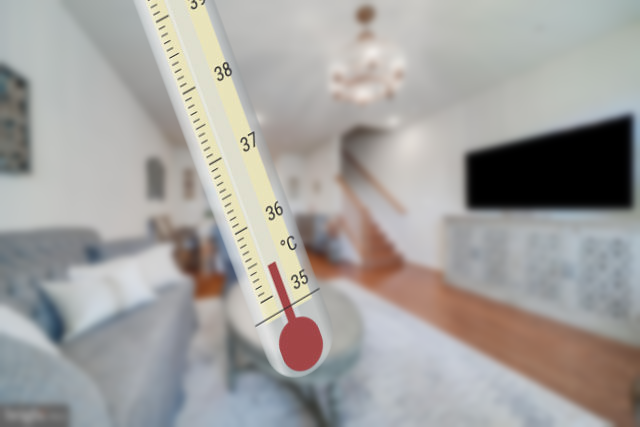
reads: 35.4
